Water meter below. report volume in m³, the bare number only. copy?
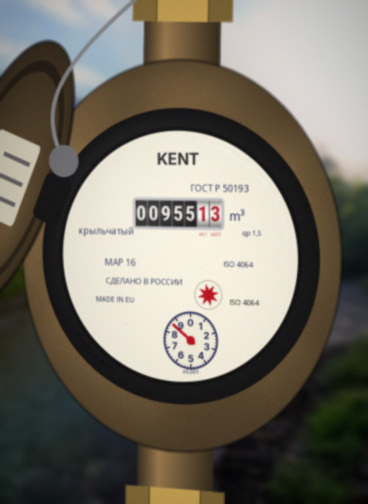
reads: 955.138
